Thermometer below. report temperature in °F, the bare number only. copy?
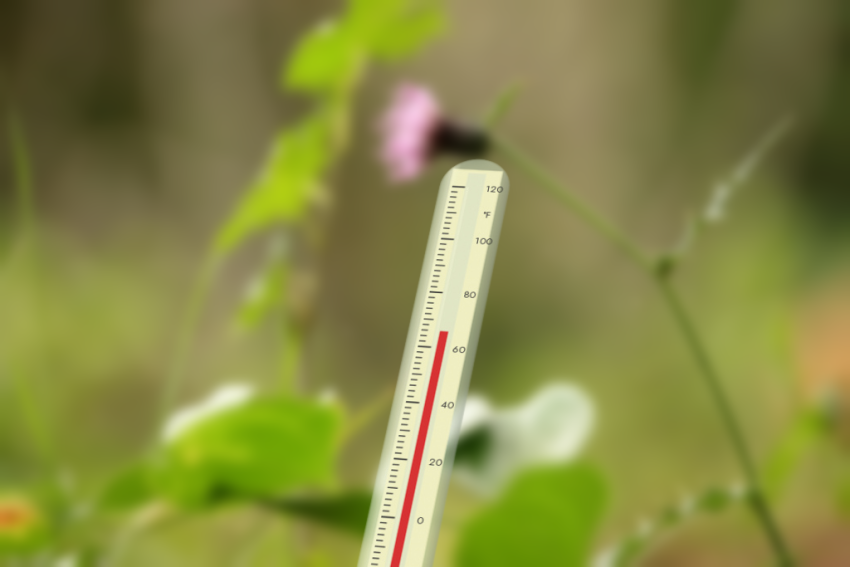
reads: 66
